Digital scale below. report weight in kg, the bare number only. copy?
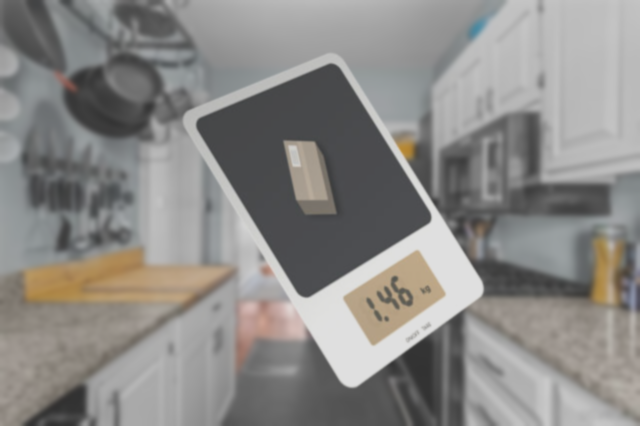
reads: 1.46
